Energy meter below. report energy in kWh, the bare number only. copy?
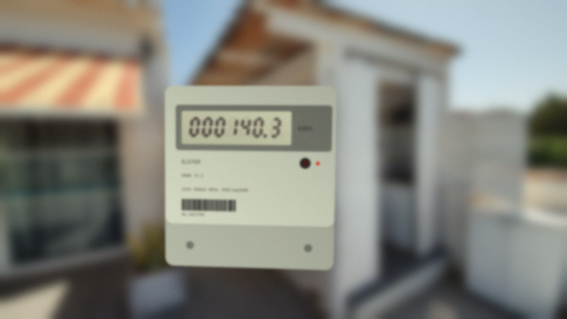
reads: 140.3
